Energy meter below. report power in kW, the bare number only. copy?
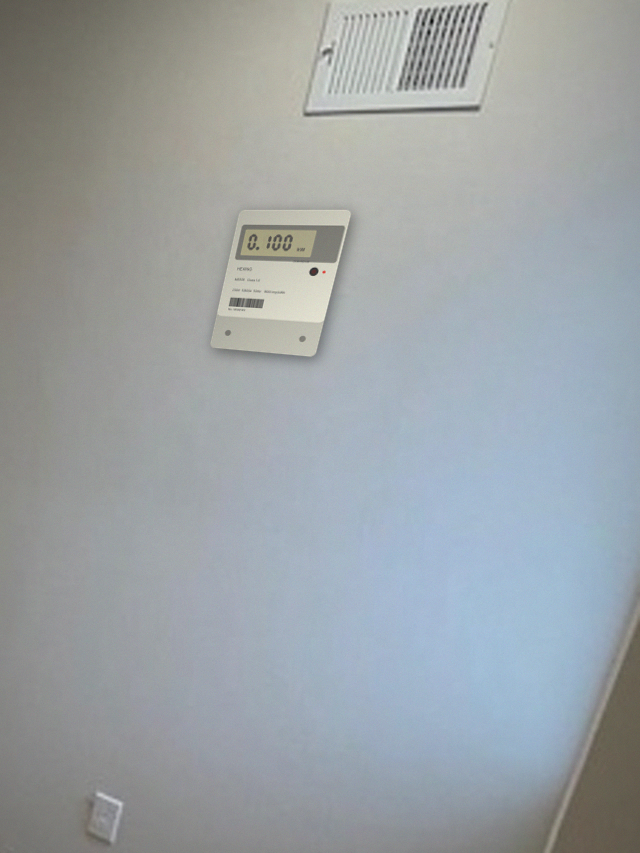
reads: 0.100
